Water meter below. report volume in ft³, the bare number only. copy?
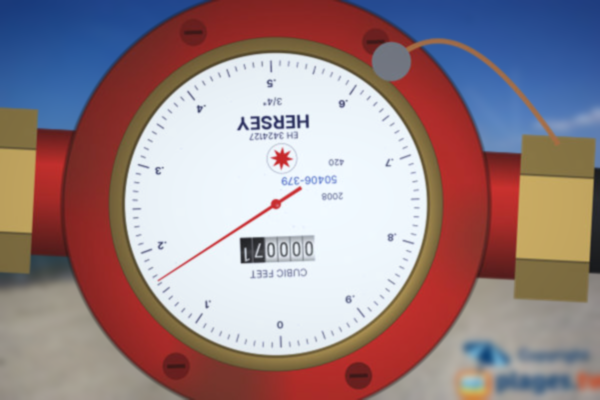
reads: 71.16
